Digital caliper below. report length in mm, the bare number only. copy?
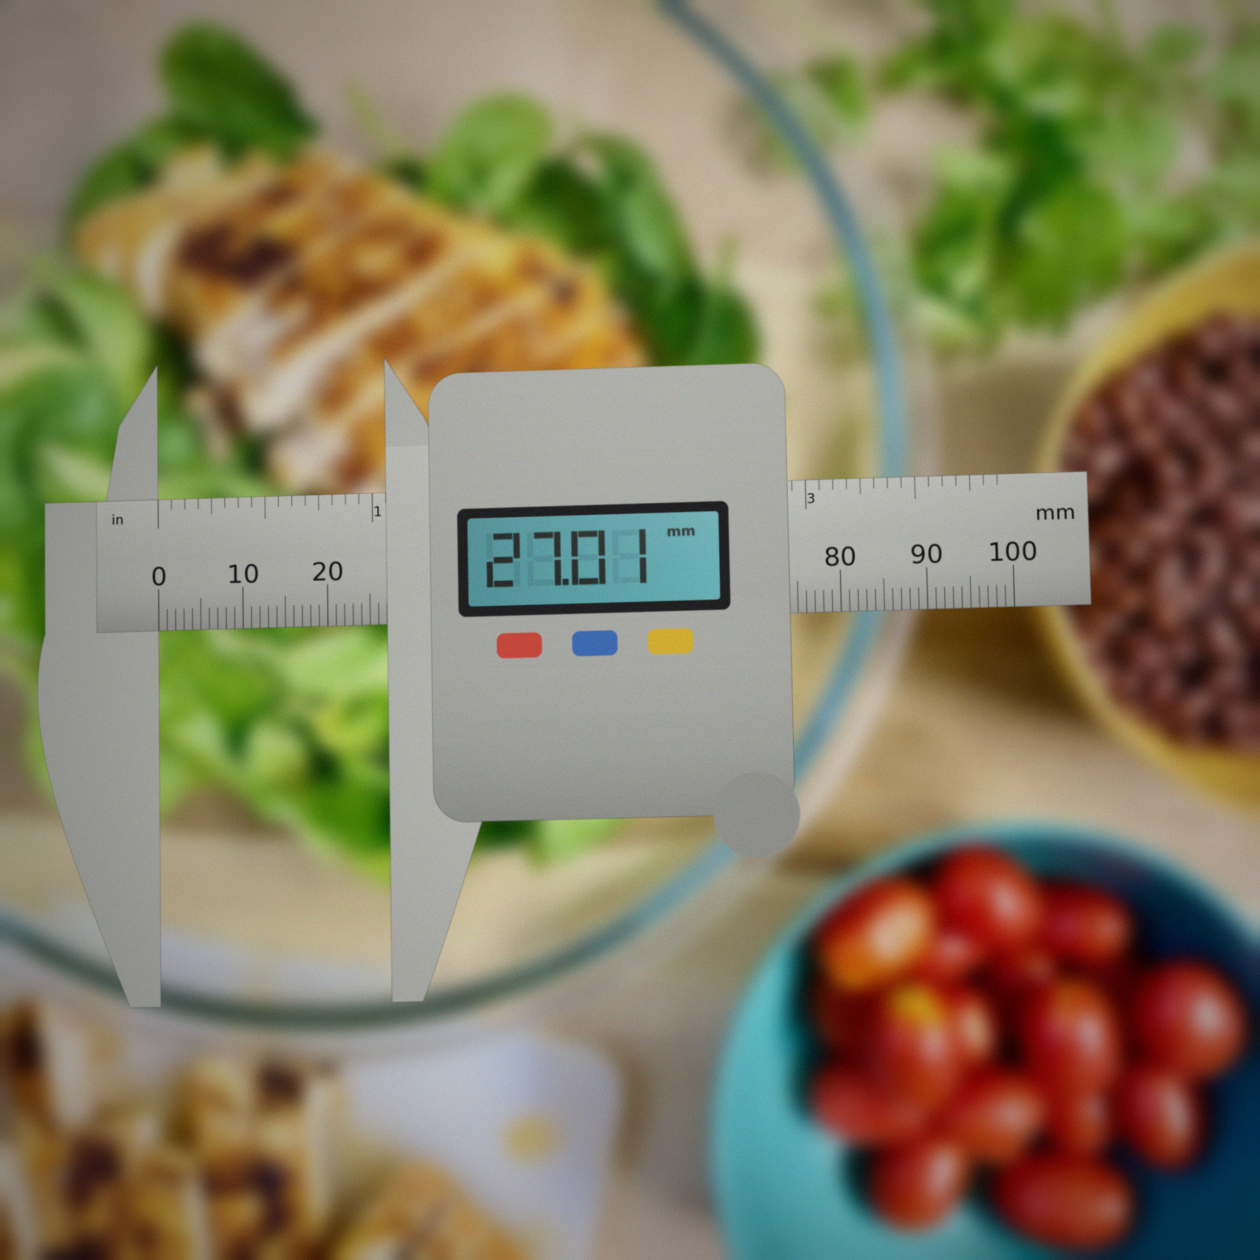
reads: 27.01
